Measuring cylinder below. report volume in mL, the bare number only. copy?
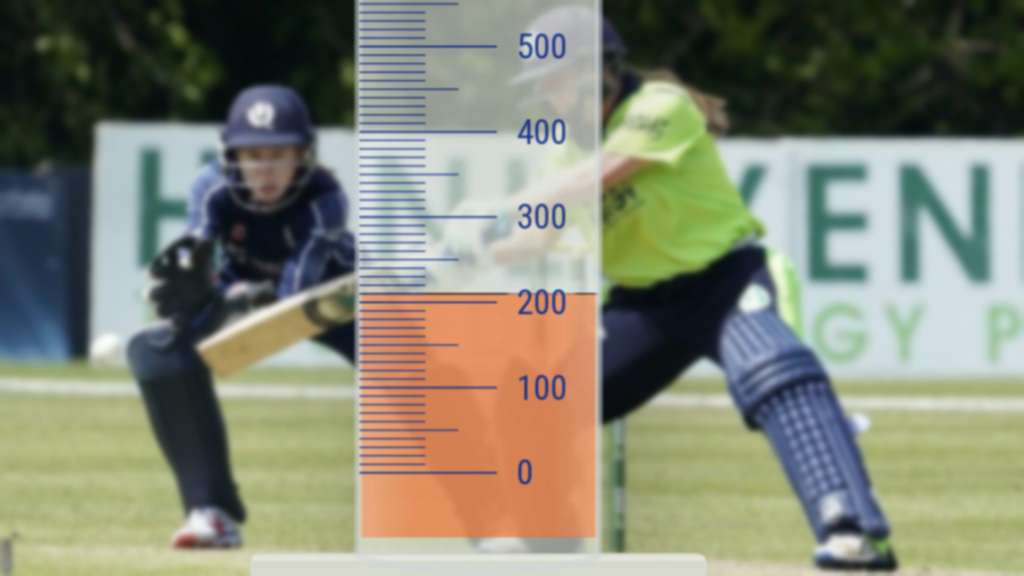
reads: 210
